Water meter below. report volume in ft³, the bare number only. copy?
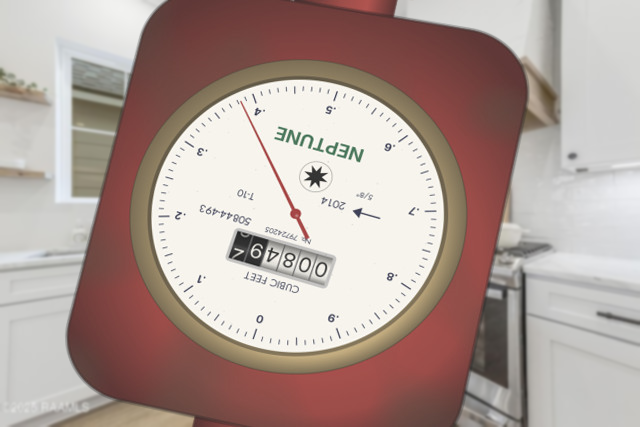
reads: 8492.38
